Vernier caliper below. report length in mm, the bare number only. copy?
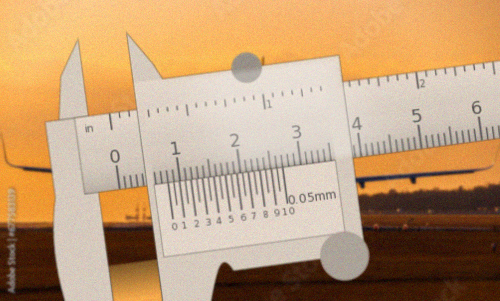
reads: 8.0
